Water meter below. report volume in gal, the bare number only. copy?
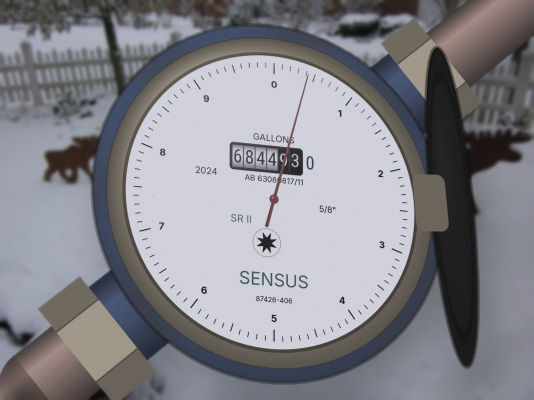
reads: 6844930.4
